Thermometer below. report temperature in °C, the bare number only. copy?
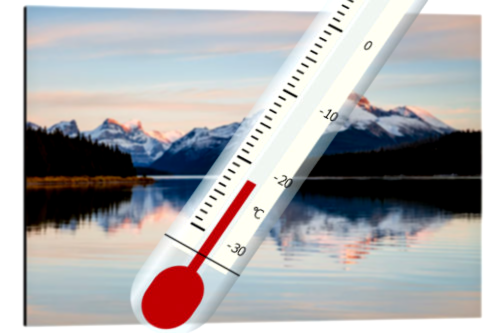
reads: -22
